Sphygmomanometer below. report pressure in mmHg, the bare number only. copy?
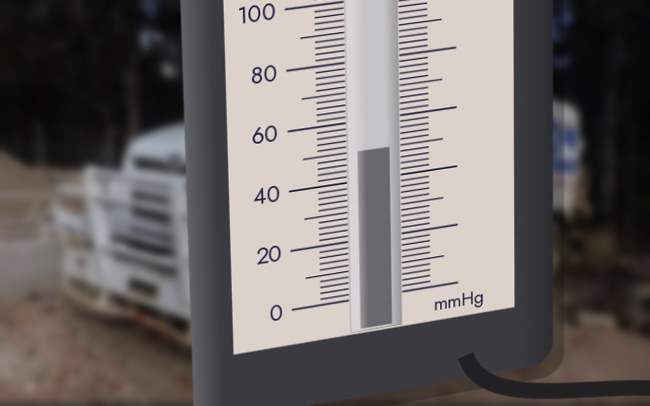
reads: 50
